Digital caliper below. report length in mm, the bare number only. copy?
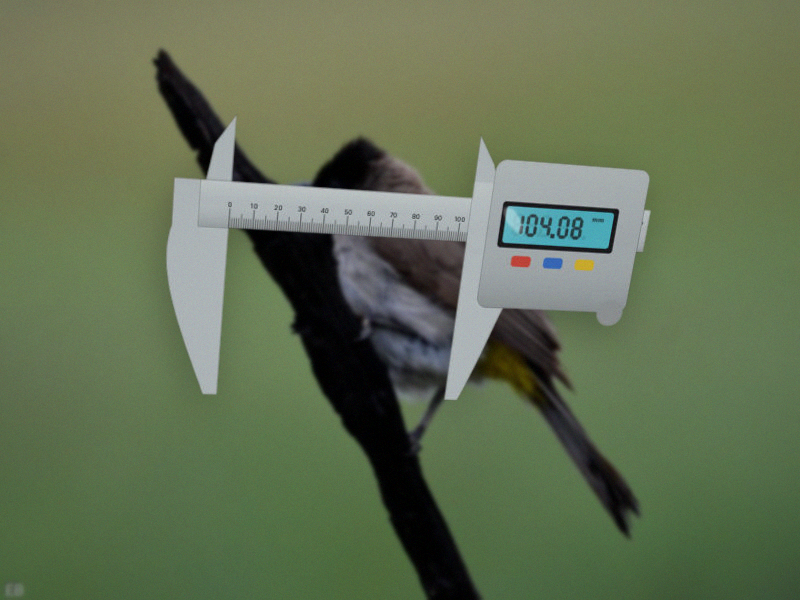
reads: 104.08
